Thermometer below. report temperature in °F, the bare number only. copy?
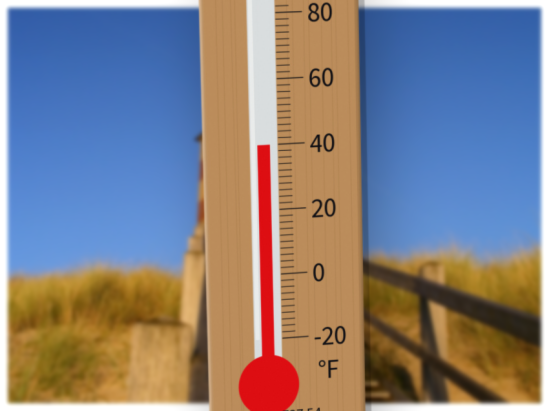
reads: 40
